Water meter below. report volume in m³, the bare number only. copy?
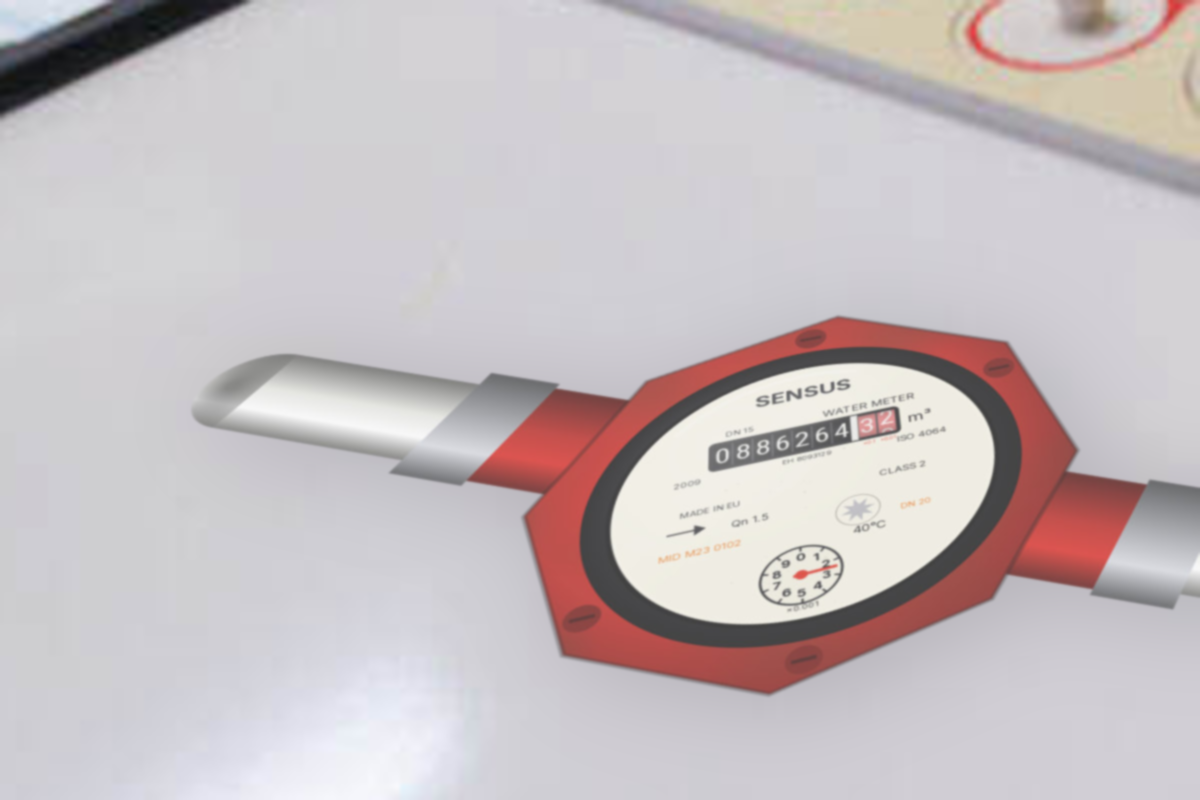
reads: 886264.322
